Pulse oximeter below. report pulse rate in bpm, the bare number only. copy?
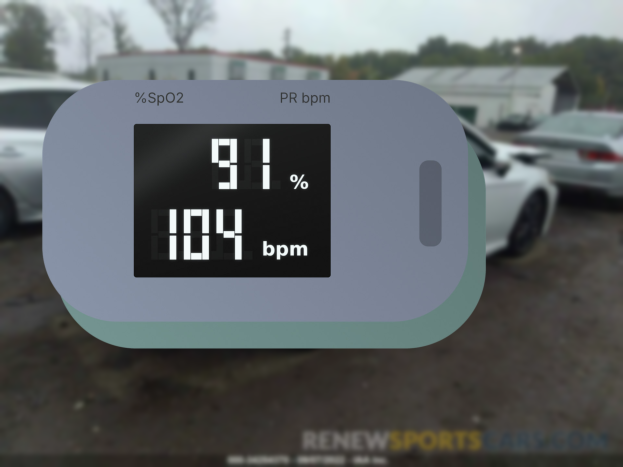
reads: 104
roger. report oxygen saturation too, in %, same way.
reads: 91
